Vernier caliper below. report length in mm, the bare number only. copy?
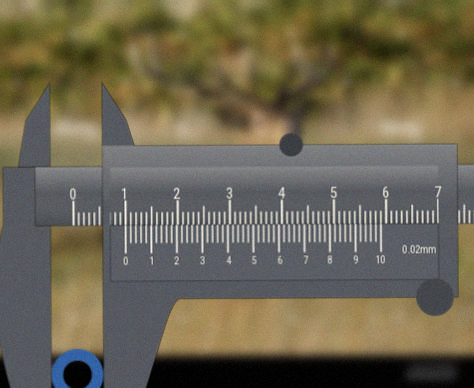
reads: 10.0
